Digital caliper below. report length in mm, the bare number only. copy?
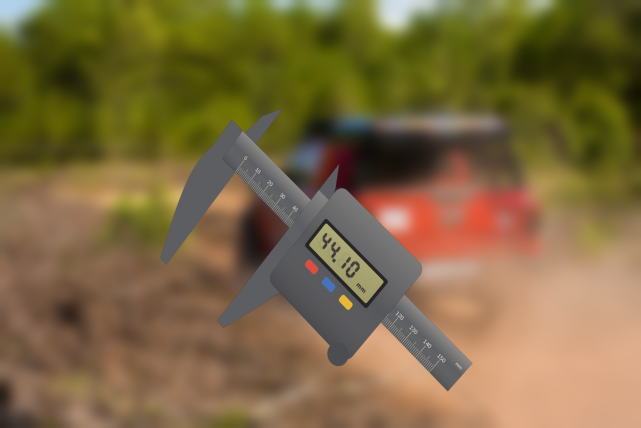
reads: 44.10
